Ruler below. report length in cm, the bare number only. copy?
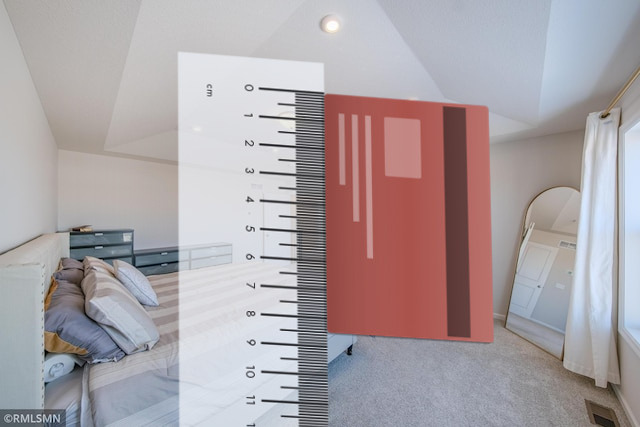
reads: 8.5
